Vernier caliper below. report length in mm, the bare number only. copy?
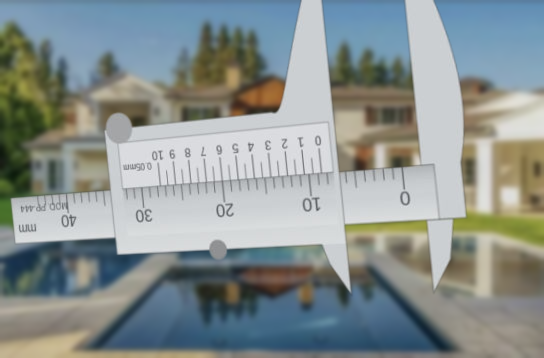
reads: 8.6
